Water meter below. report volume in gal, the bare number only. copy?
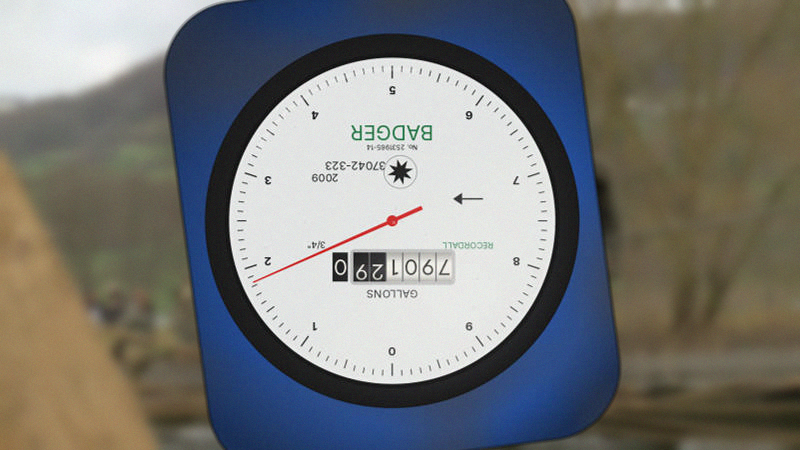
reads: 7901291.8
